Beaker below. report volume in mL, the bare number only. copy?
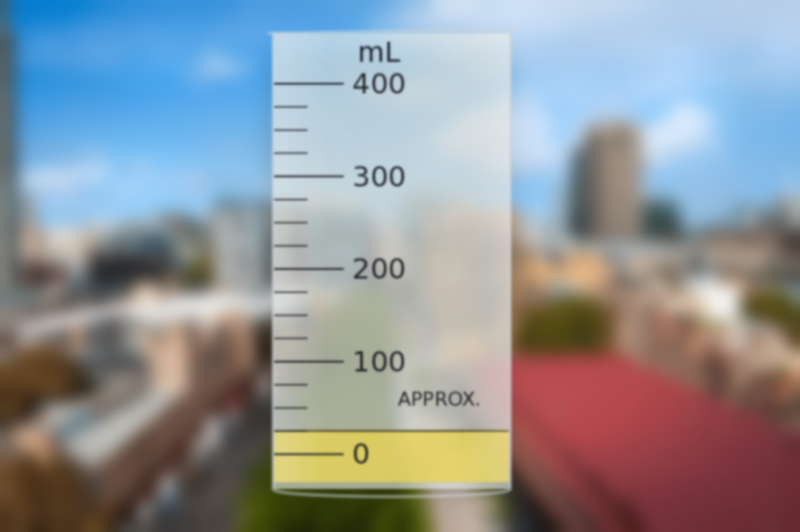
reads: 25
